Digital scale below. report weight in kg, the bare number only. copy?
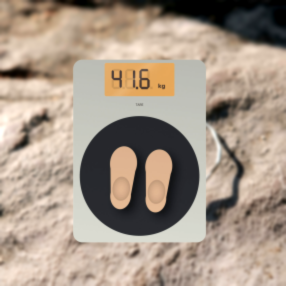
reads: 41.6
